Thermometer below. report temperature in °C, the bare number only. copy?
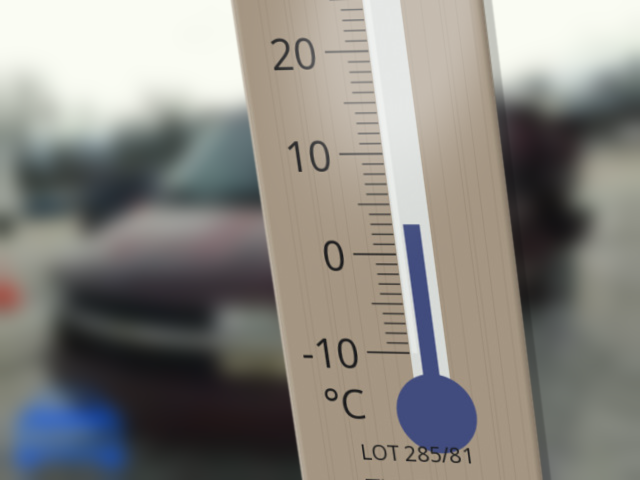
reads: 3
